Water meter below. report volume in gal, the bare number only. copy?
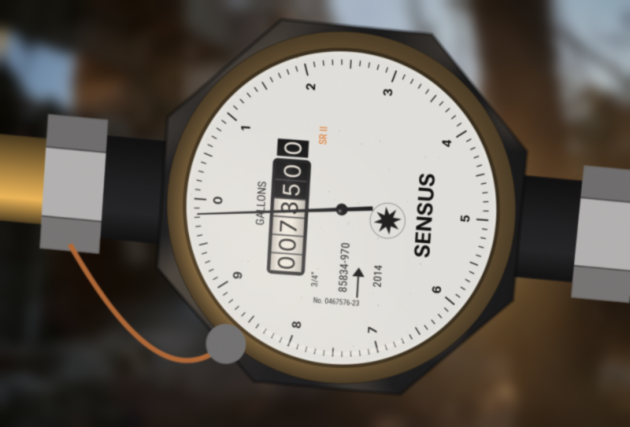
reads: 73499.8
